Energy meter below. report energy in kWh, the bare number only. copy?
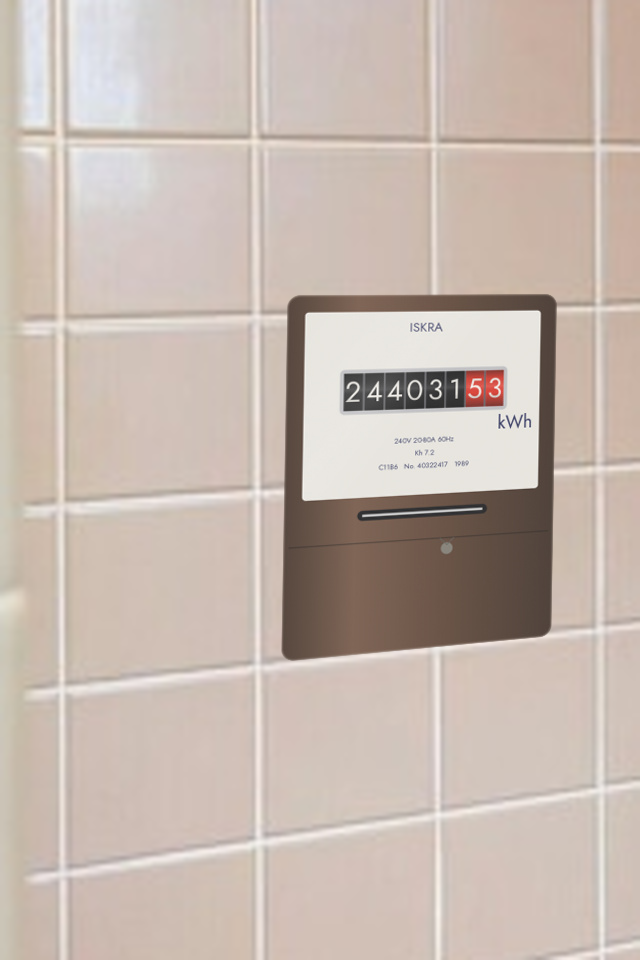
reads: 244031.53
